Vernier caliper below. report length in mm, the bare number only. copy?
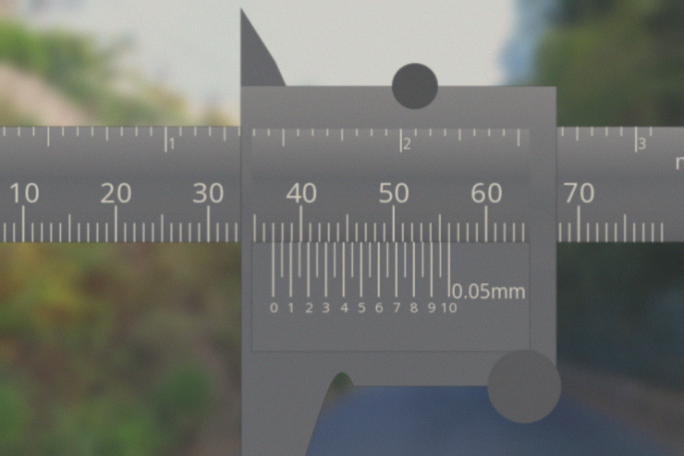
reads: 37.0
